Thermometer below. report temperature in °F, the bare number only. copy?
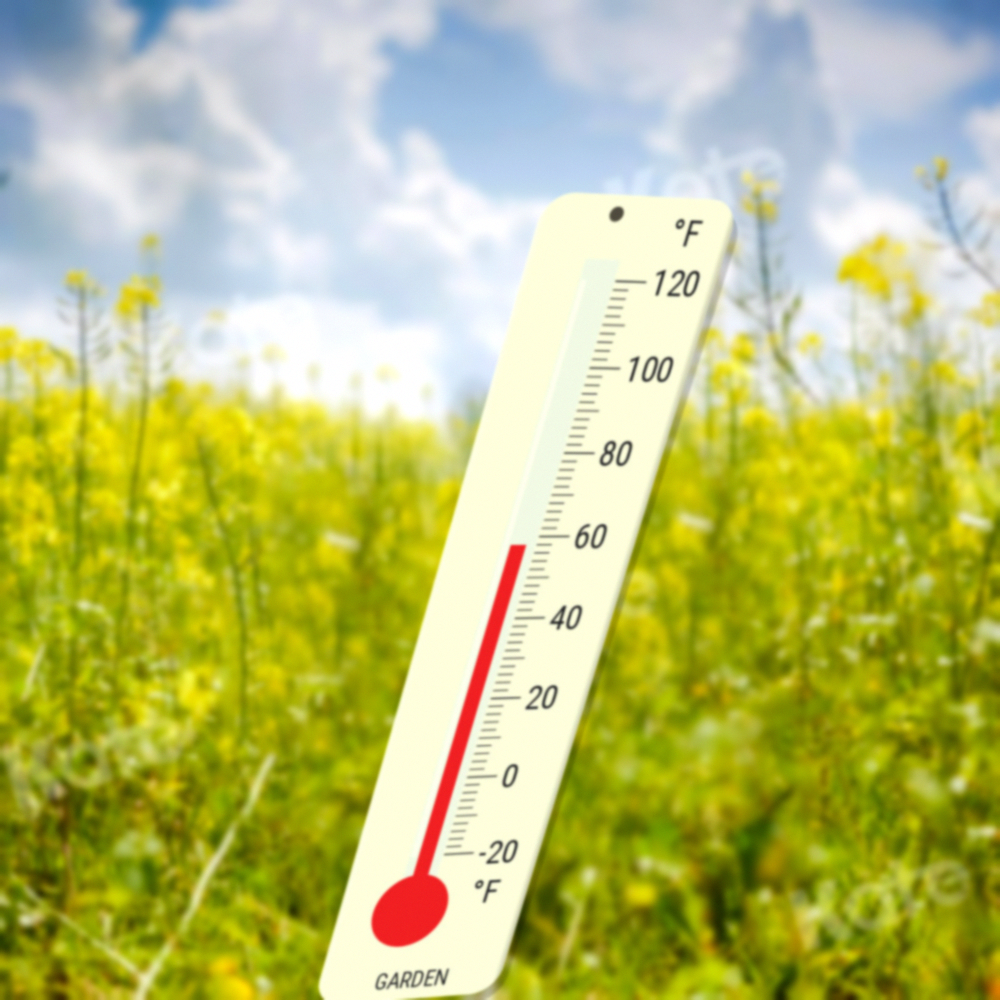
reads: 58
